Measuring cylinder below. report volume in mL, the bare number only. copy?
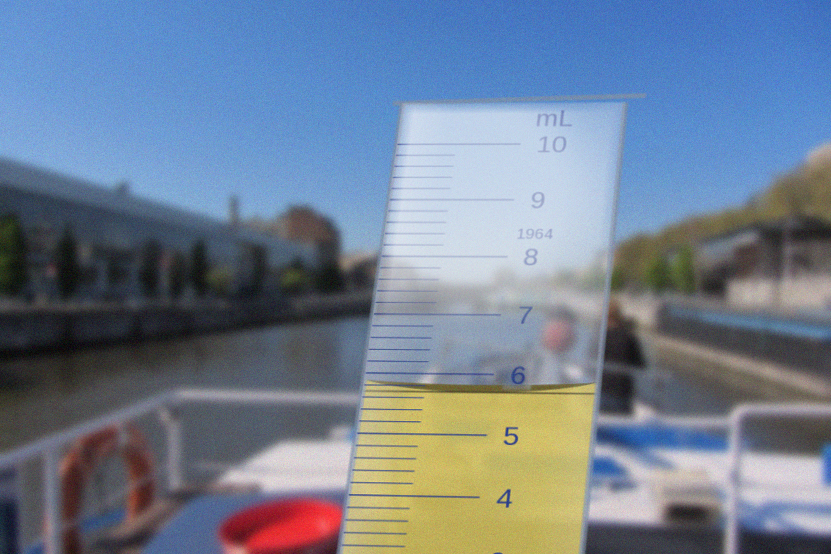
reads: 5.7
